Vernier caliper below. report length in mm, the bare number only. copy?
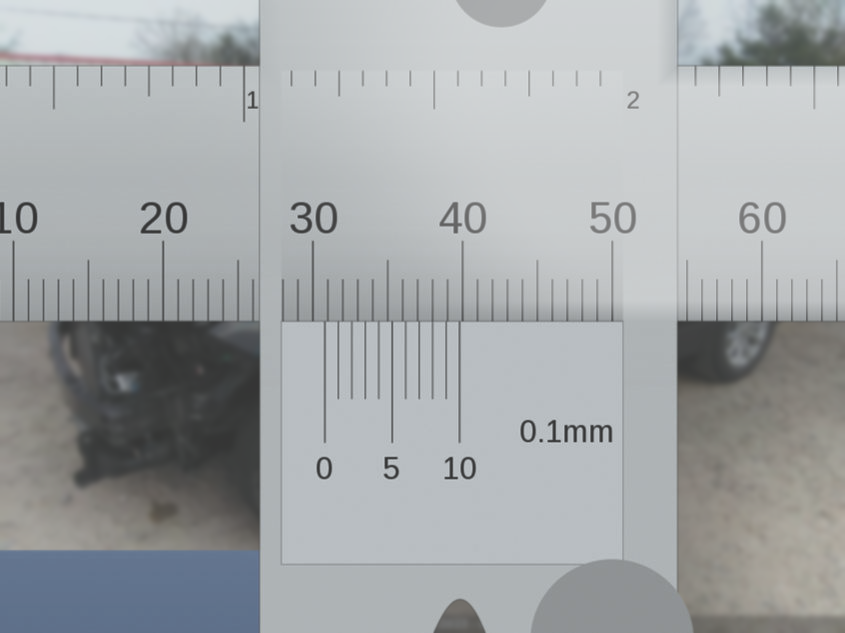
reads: 30.8
